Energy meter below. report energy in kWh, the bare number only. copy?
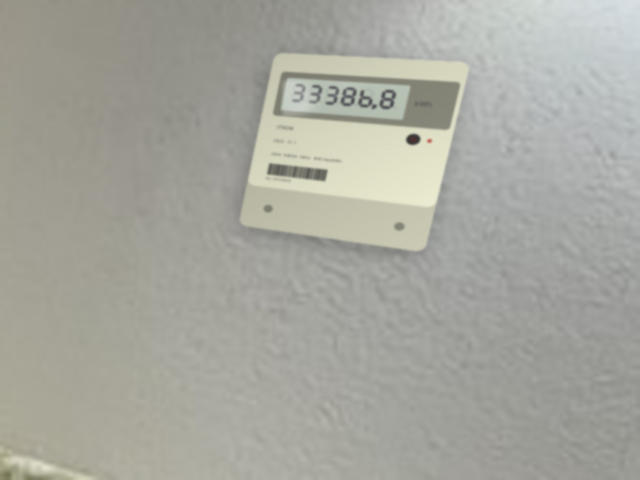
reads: 33386.8
